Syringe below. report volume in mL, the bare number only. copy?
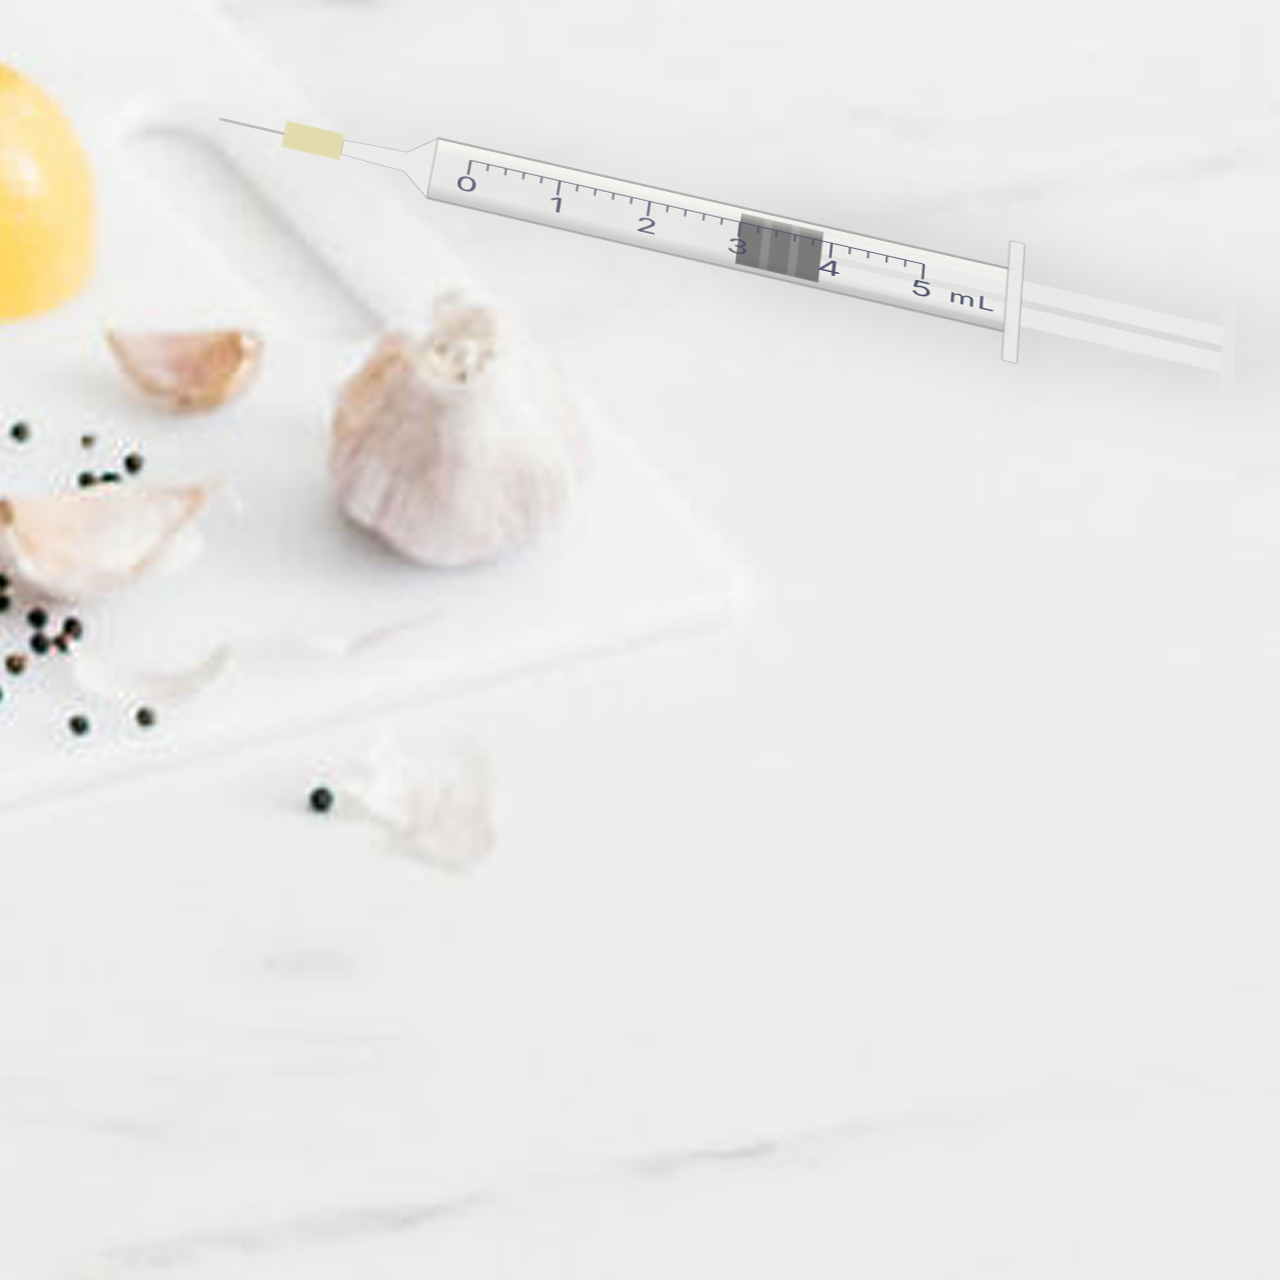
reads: 3
